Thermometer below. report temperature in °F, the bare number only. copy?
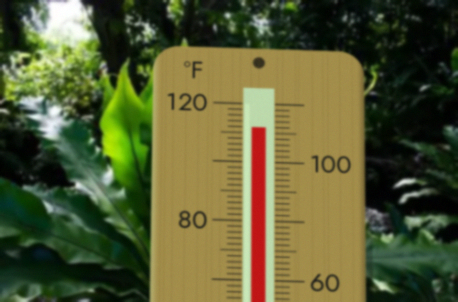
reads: 112
